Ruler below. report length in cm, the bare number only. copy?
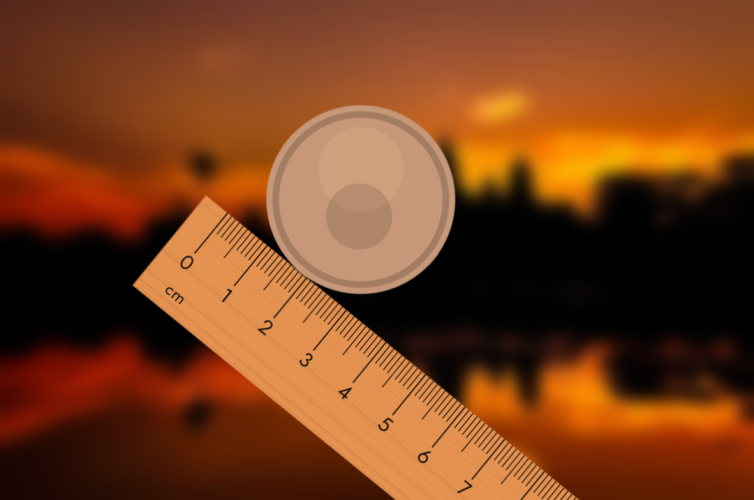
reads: 3.7
